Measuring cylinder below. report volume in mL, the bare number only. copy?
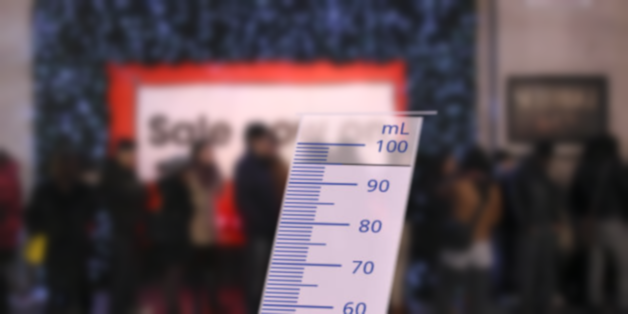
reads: 95
